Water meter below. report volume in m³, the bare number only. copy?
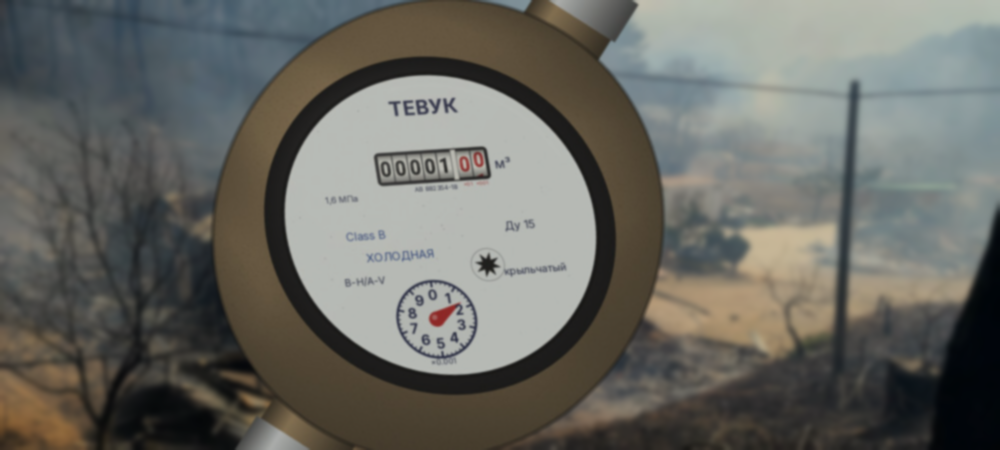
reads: 1.001
